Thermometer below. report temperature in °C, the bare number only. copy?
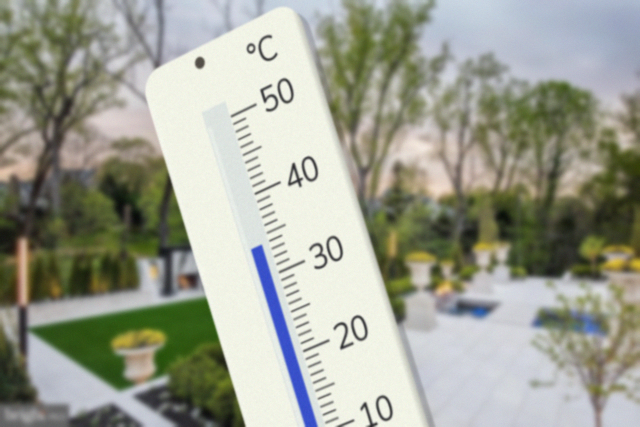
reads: 34
